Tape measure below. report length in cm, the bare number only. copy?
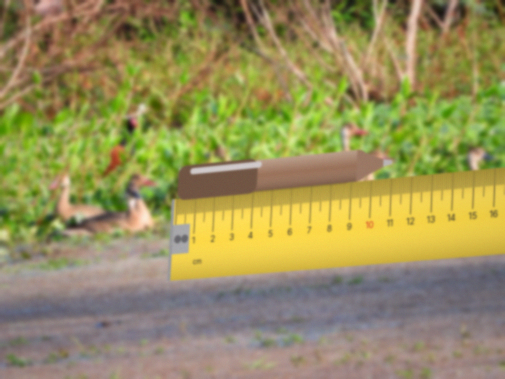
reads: 11
